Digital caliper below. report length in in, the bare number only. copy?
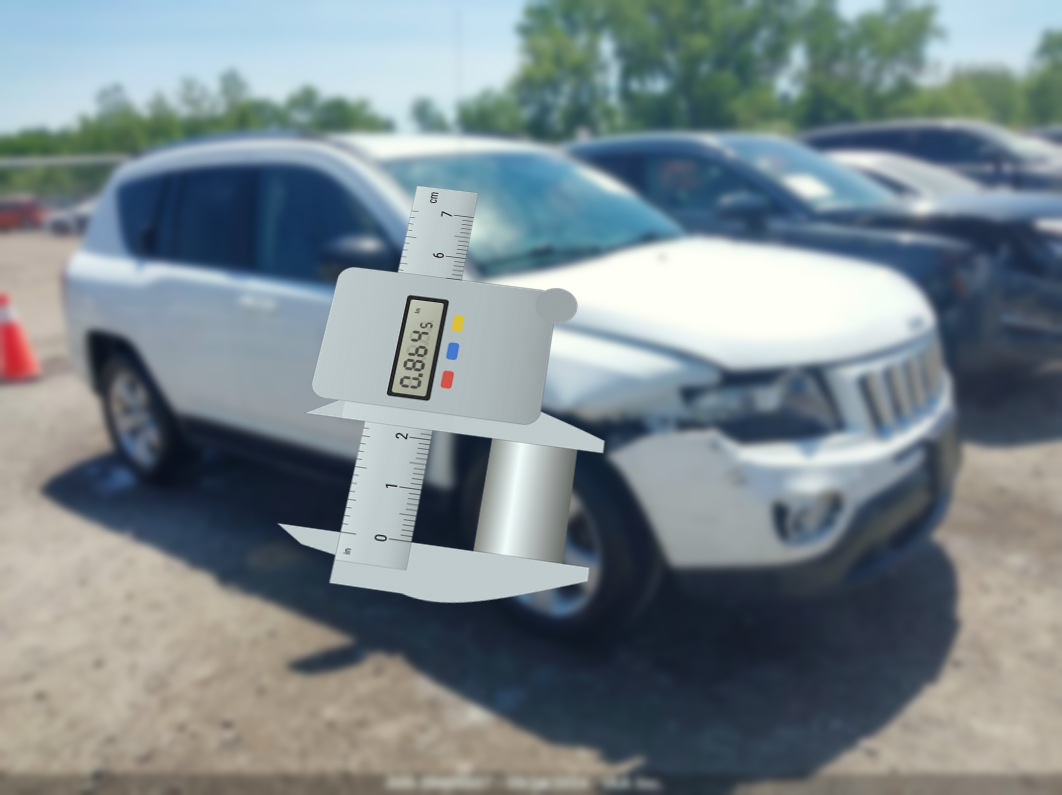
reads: 0.8645
